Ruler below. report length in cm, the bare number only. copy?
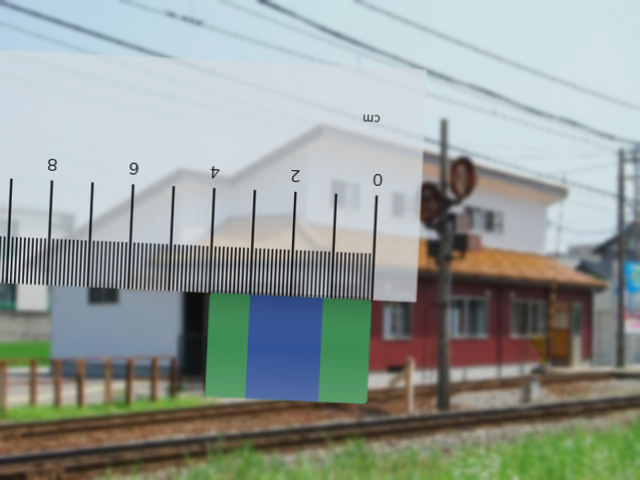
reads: 4
